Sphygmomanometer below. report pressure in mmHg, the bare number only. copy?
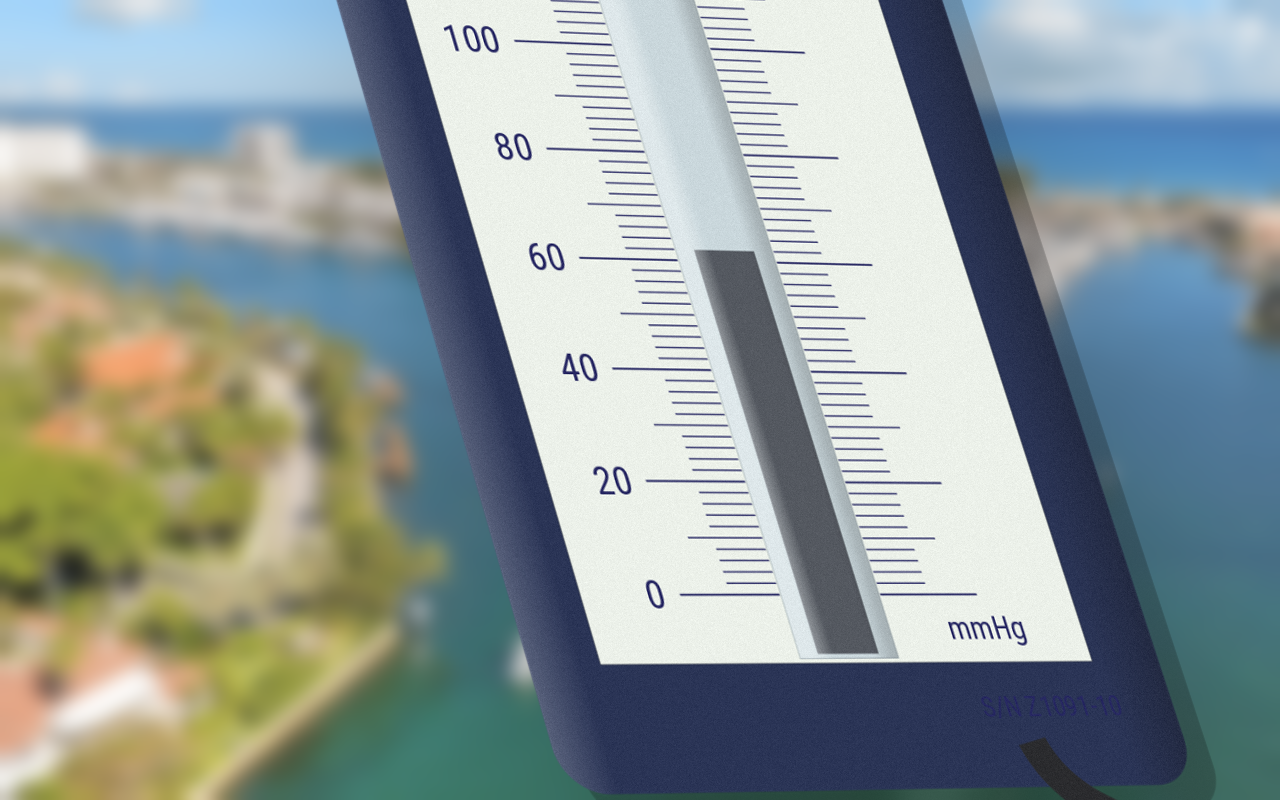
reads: 62
